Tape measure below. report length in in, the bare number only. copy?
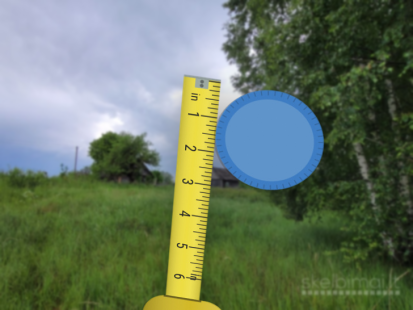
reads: 2.875
